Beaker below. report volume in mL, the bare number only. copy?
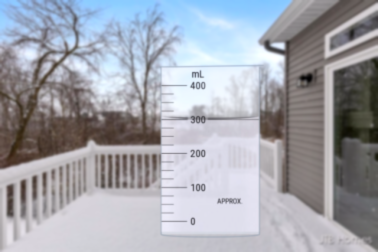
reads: 300
